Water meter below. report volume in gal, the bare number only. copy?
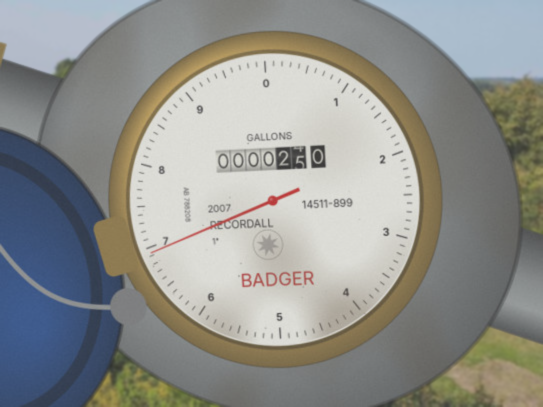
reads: 246.9
